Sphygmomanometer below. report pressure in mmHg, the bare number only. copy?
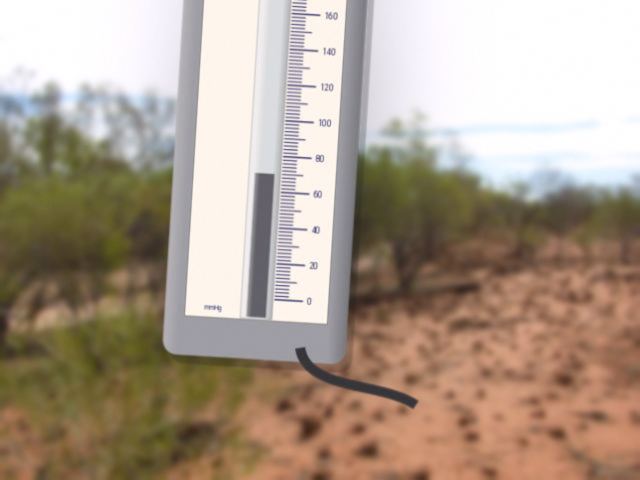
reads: 70
